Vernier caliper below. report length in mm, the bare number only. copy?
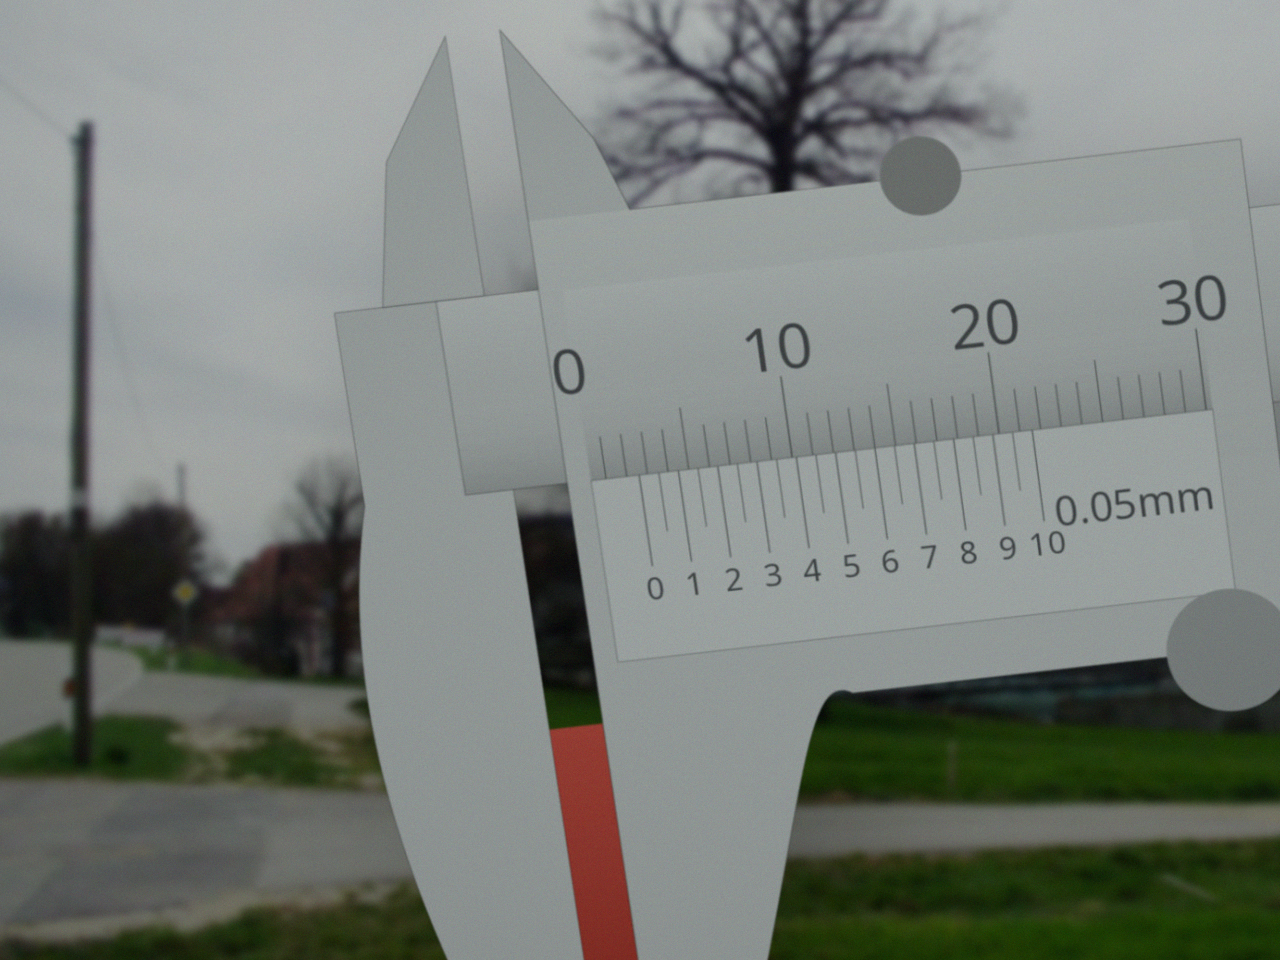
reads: 2.6
